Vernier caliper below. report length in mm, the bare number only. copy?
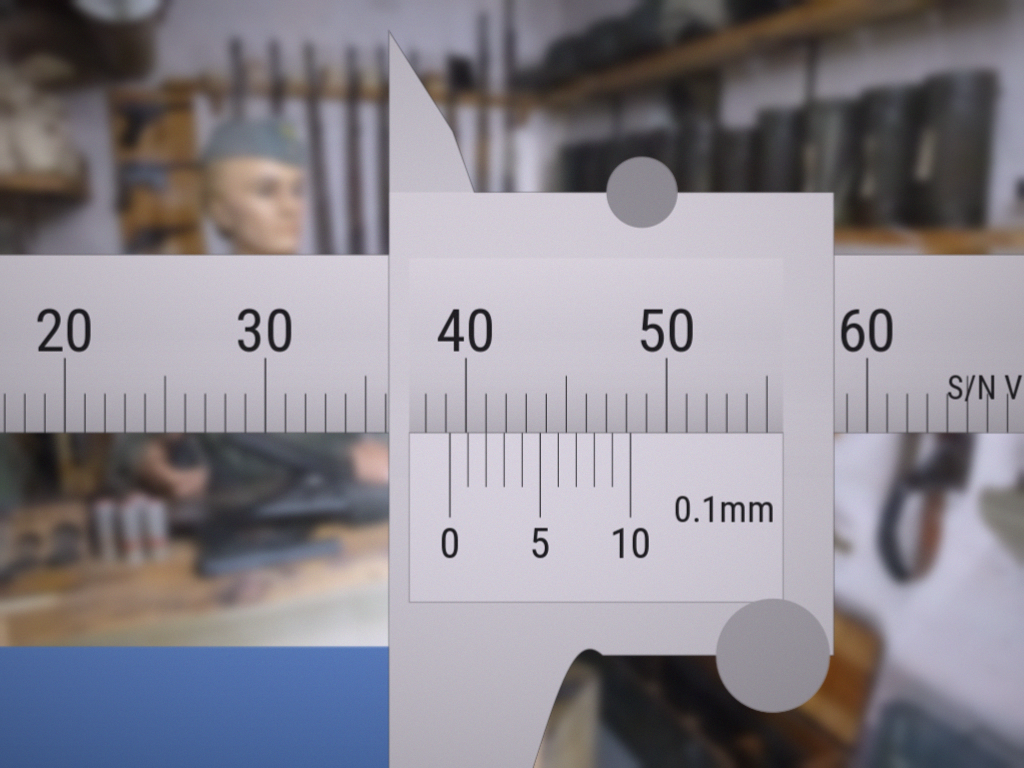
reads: 39.2
